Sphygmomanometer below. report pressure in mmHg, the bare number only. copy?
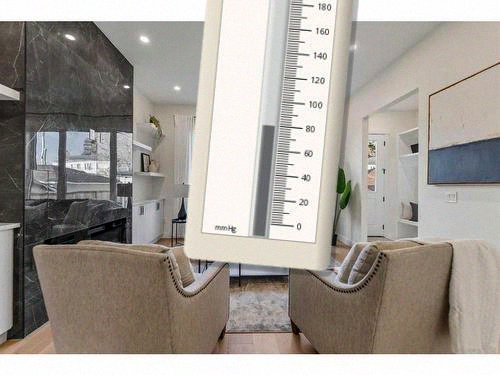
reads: 80
